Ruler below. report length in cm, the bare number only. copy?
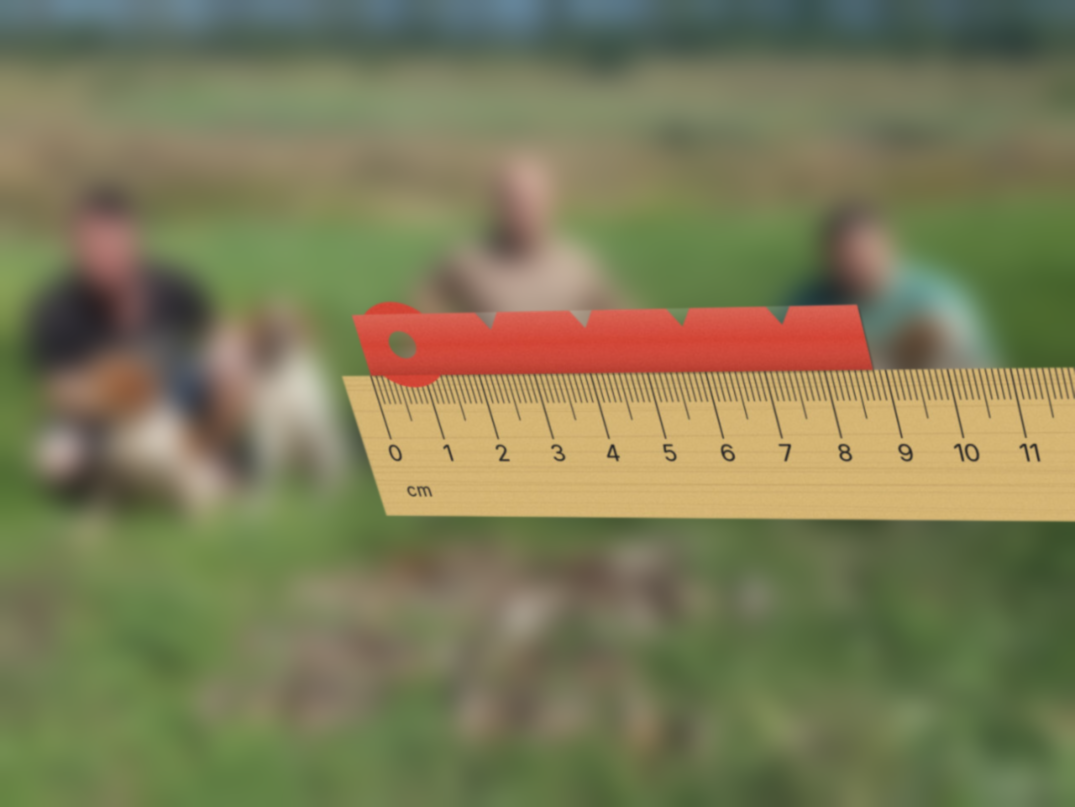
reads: 8.8
